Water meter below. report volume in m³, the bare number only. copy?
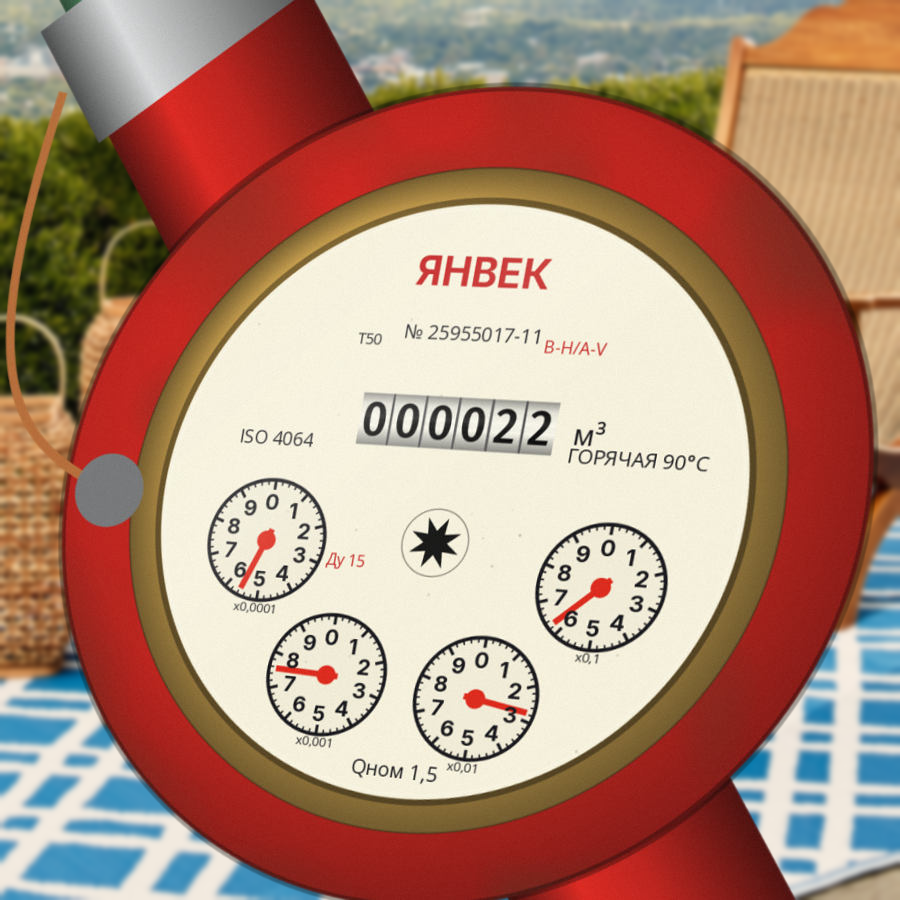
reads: 22.6275
